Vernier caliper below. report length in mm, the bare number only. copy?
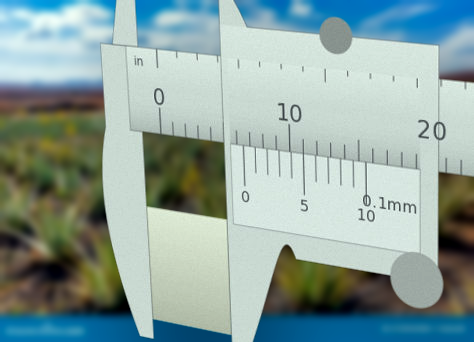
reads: 6.5
